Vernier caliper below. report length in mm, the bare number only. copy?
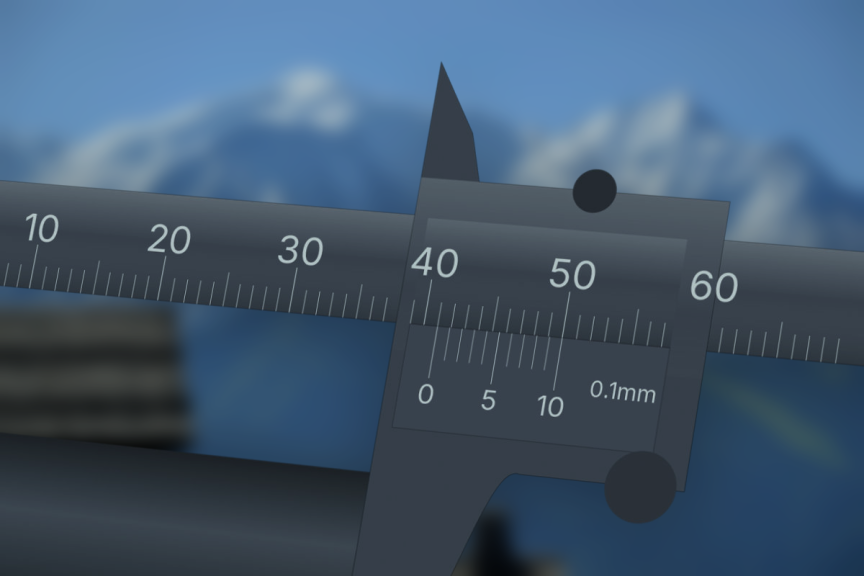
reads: 41.0
